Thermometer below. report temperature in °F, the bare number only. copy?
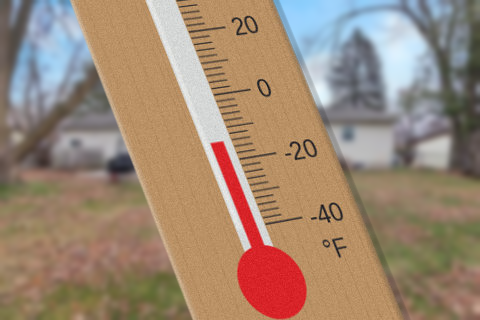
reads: -14
